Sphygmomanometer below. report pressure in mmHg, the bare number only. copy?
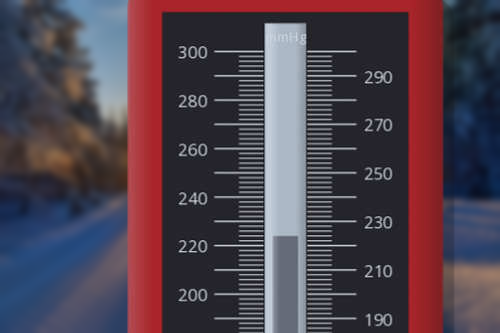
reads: 224
